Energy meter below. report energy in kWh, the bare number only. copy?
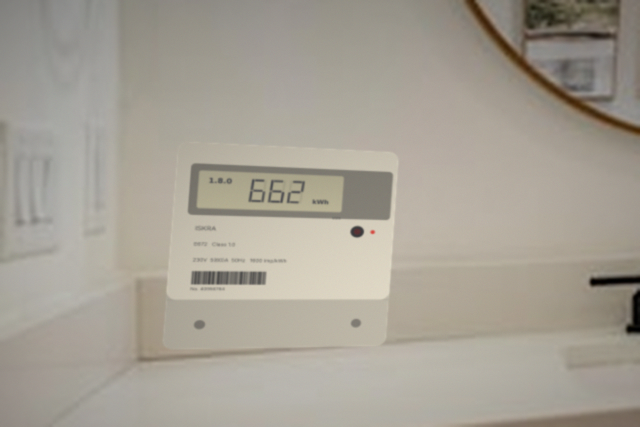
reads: 662
